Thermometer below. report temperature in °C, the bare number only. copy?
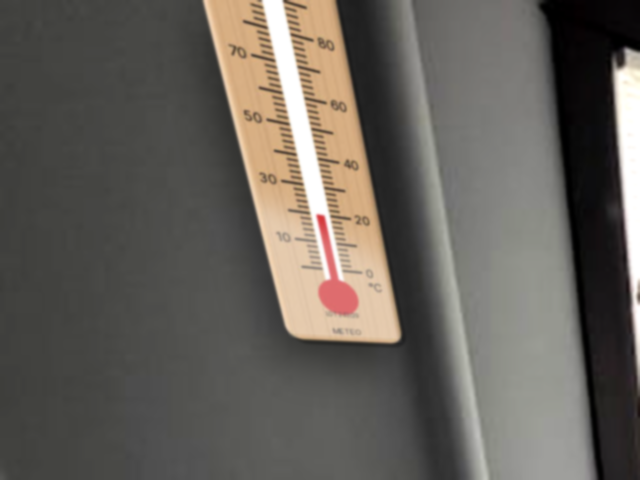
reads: 20
